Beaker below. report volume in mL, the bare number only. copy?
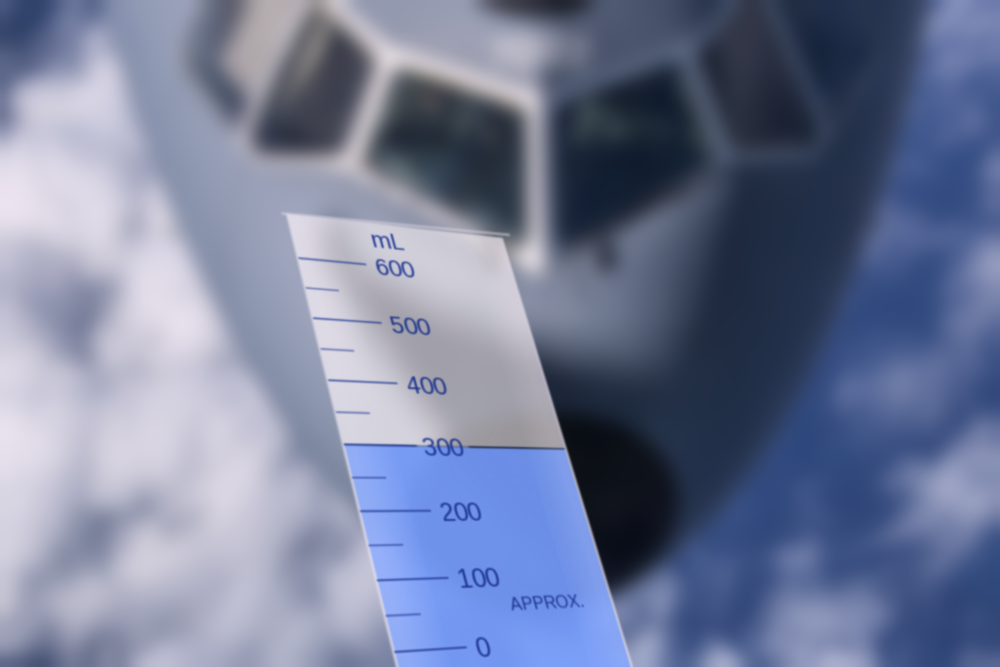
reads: 300
